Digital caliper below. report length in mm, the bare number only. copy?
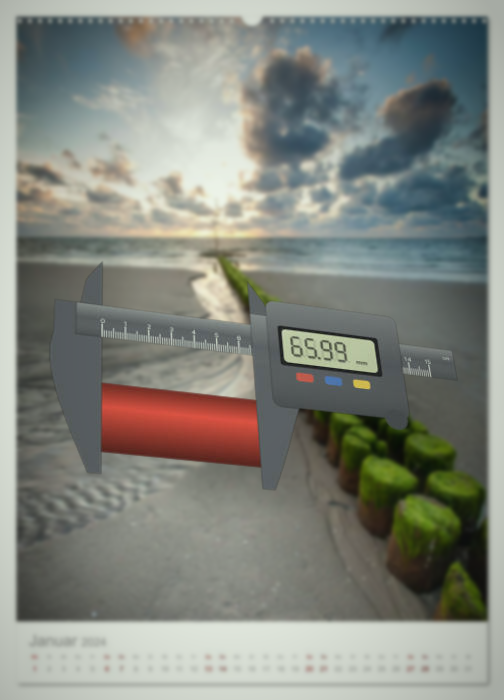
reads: 65.99
